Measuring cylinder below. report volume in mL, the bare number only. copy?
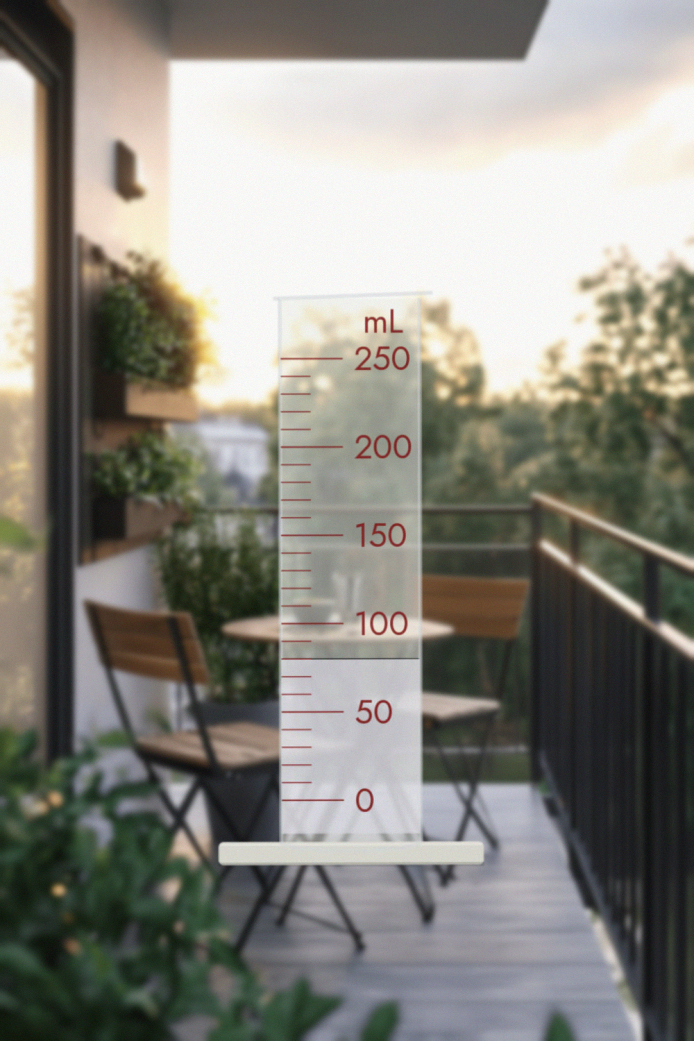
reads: 80
